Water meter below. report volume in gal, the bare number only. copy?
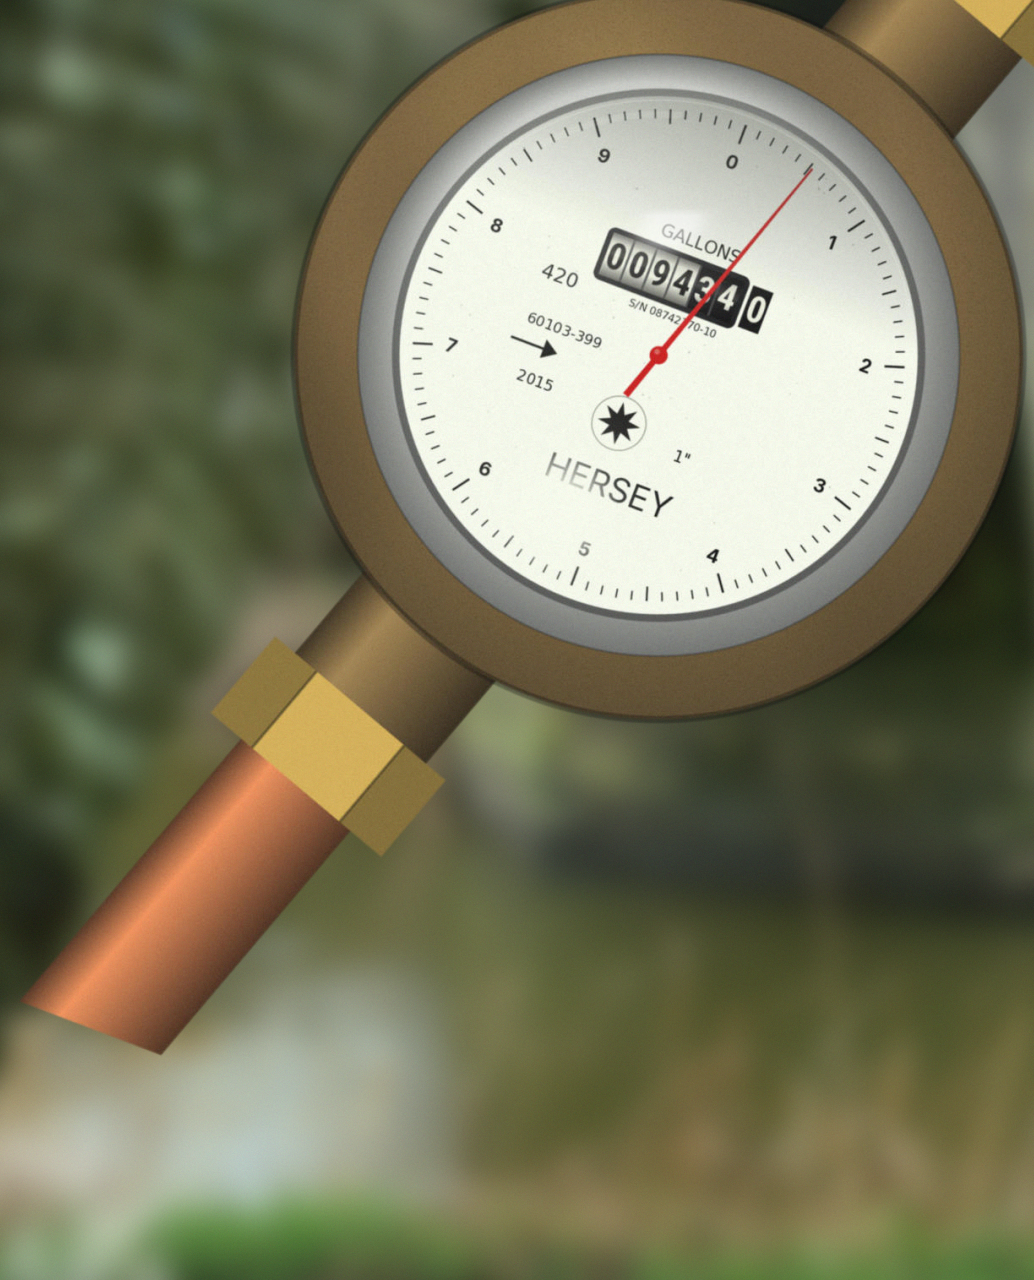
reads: 94340.5
